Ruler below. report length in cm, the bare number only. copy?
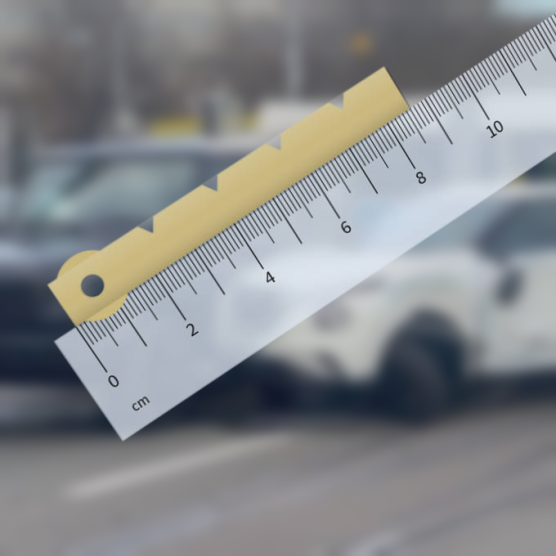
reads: 8.6
